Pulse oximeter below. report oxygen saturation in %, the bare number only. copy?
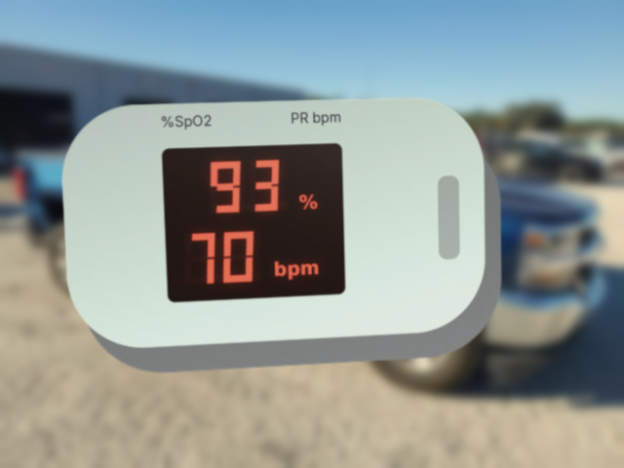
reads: 93
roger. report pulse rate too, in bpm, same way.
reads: 70
